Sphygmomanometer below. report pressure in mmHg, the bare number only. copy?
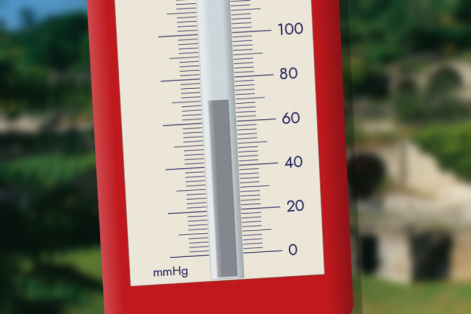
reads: 70
